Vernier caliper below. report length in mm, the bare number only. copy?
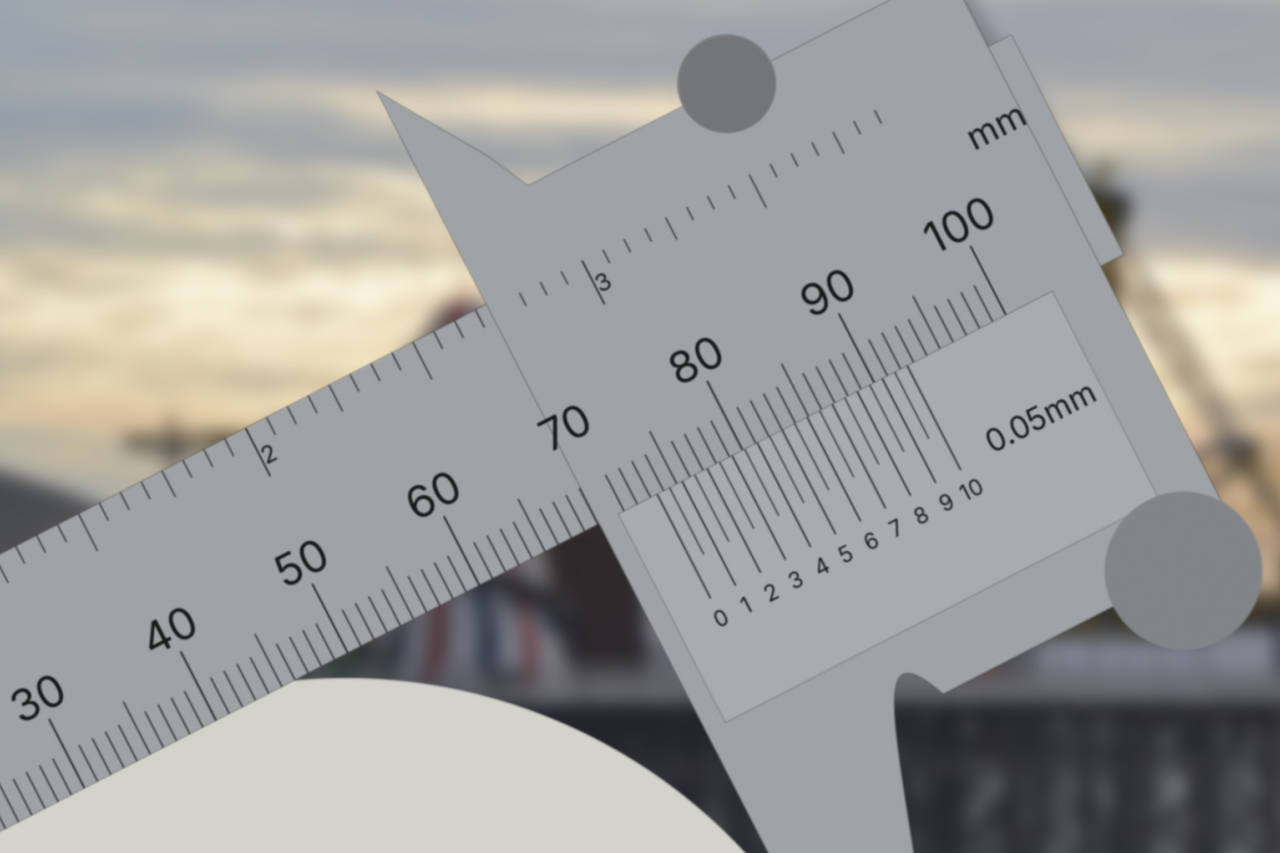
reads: 73.5
